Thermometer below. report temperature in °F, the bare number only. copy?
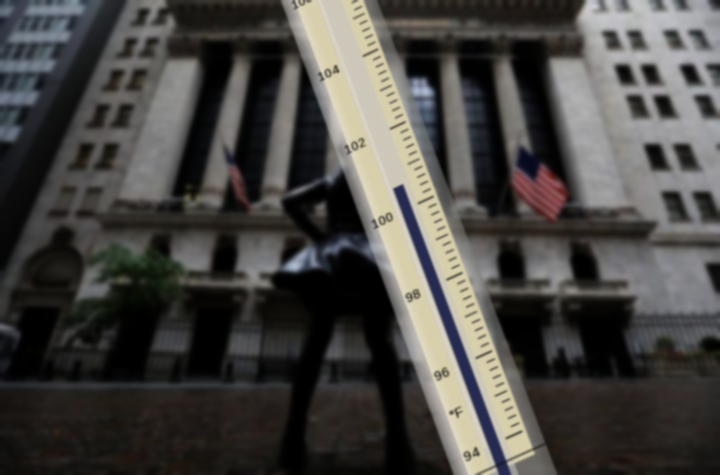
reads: 100.6
